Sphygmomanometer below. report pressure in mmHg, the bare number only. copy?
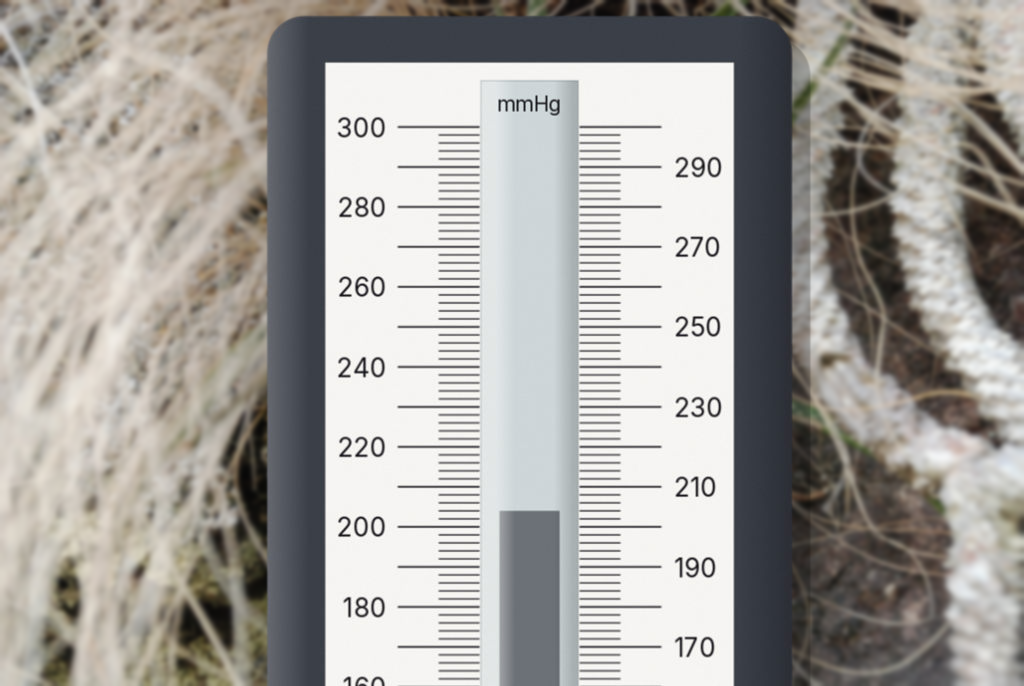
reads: 204
